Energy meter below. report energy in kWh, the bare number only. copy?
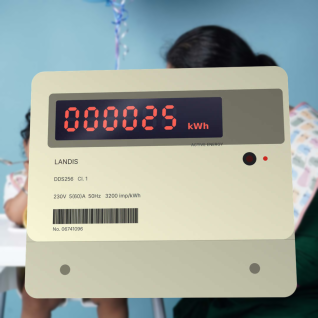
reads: 25
